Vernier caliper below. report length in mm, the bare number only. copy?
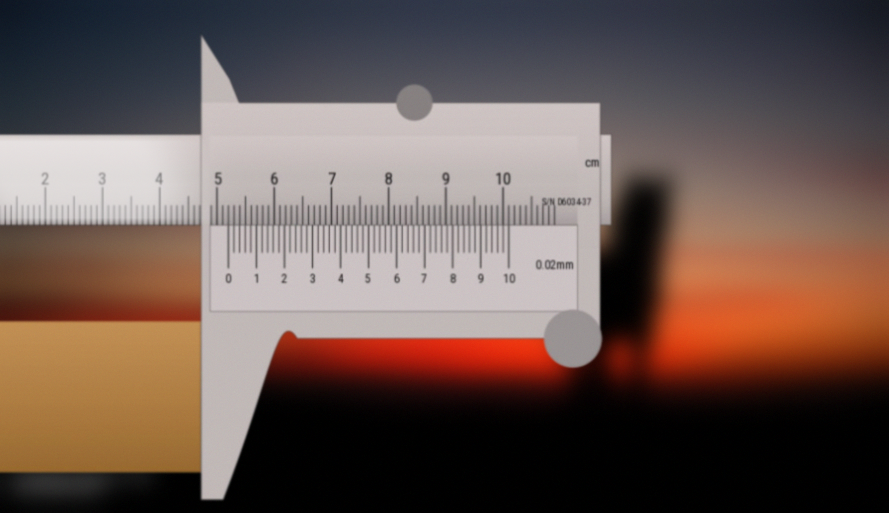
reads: 52.0
